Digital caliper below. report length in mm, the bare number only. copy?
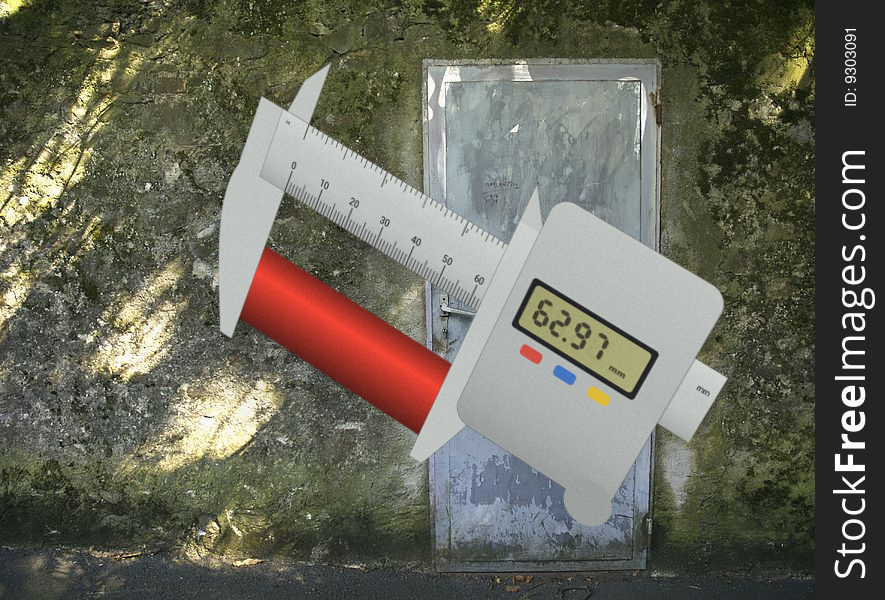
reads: 62.97
